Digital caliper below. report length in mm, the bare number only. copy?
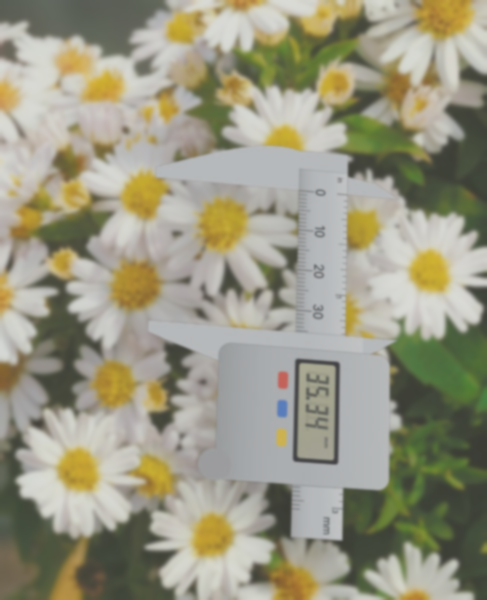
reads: 35.34
